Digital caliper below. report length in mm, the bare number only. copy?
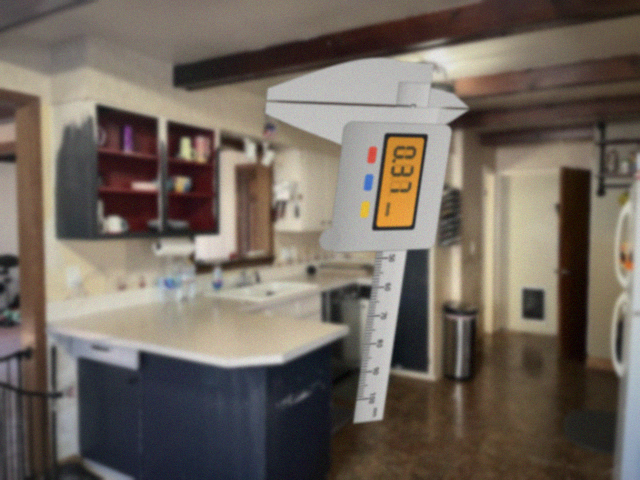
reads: 0.37
